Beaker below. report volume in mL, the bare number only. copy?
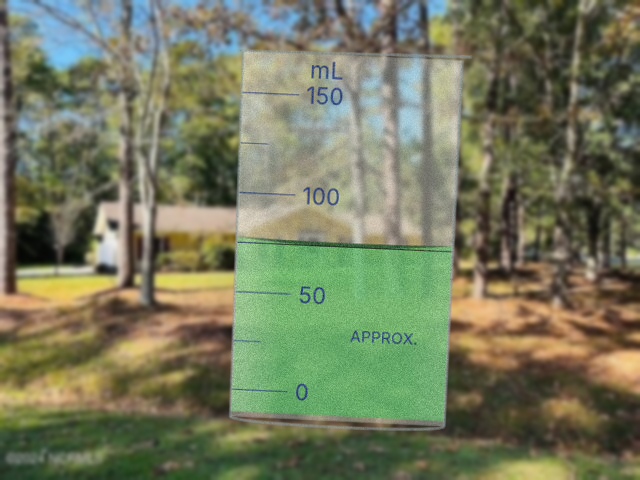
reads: 75
